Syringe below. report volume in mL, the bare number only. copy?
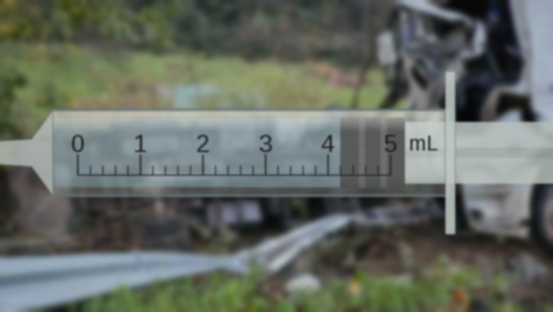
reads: 4.2
